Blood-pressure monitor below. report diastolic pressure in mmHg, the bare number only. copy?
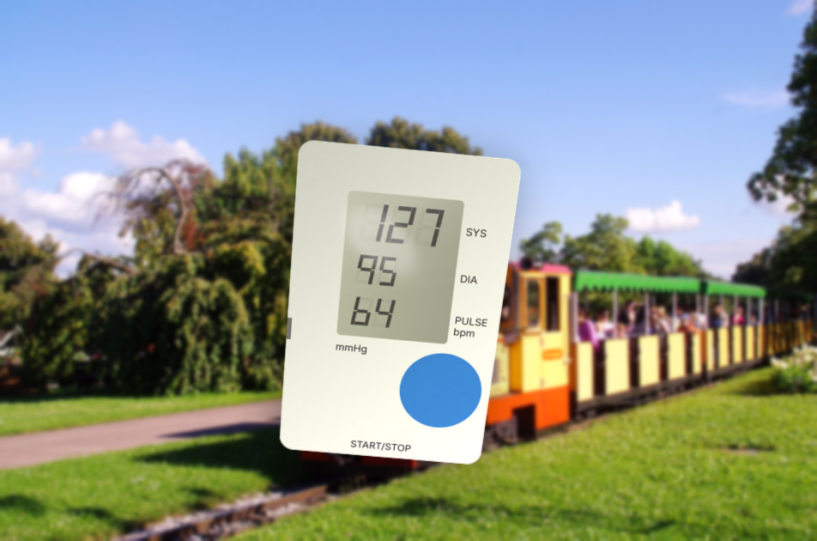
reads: 95
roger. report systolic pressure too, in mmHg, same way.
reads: 127
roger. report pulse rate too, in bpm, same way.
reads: 64
